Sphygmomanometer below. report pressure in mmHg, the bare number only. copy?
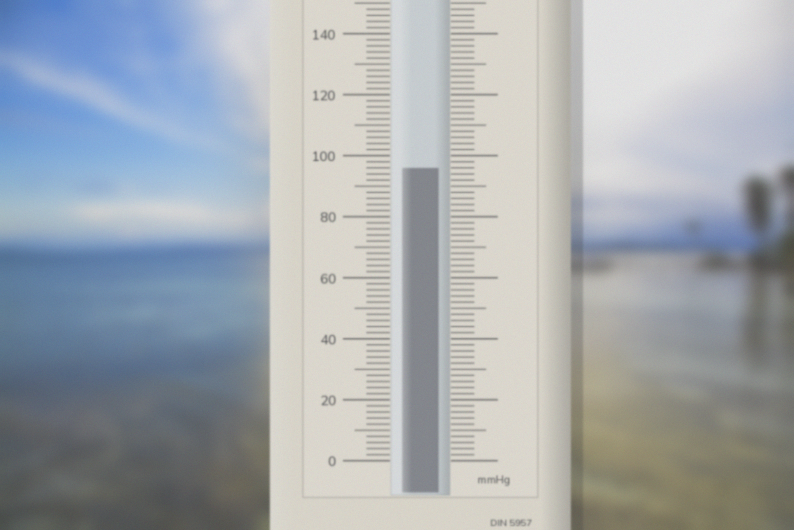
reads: 96
